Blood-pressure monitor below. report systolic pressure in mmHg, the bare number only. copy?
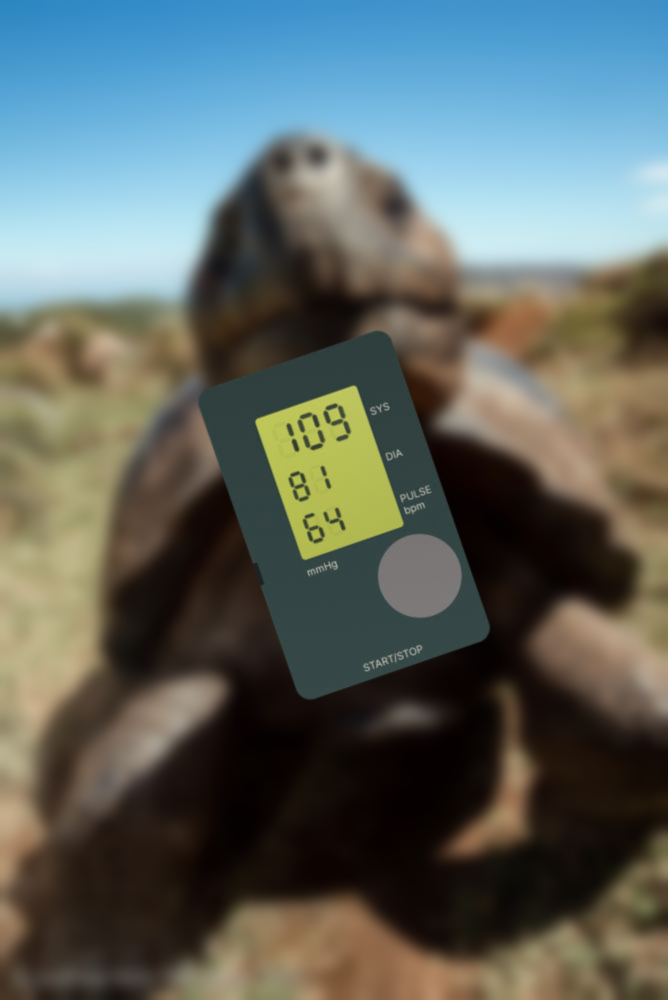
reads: 109
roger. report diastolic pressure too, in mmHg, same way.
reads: 81
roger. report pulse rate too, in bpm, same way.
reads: 64
